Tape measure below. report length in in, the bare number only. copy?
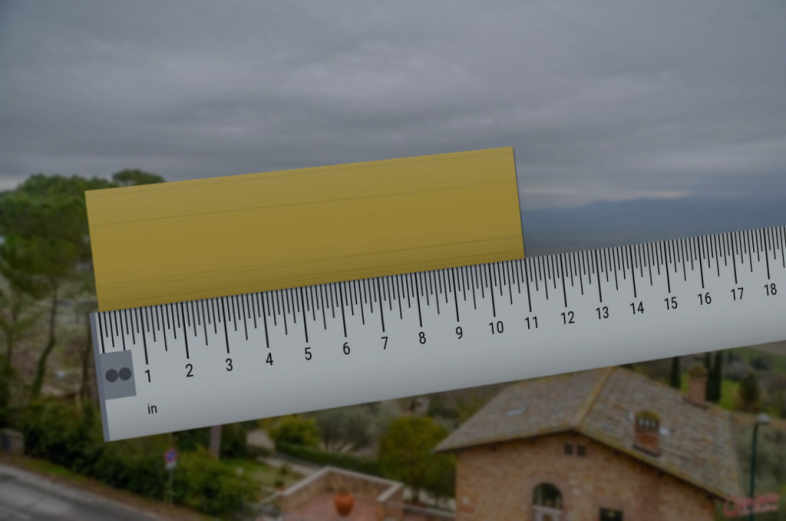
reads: 11
